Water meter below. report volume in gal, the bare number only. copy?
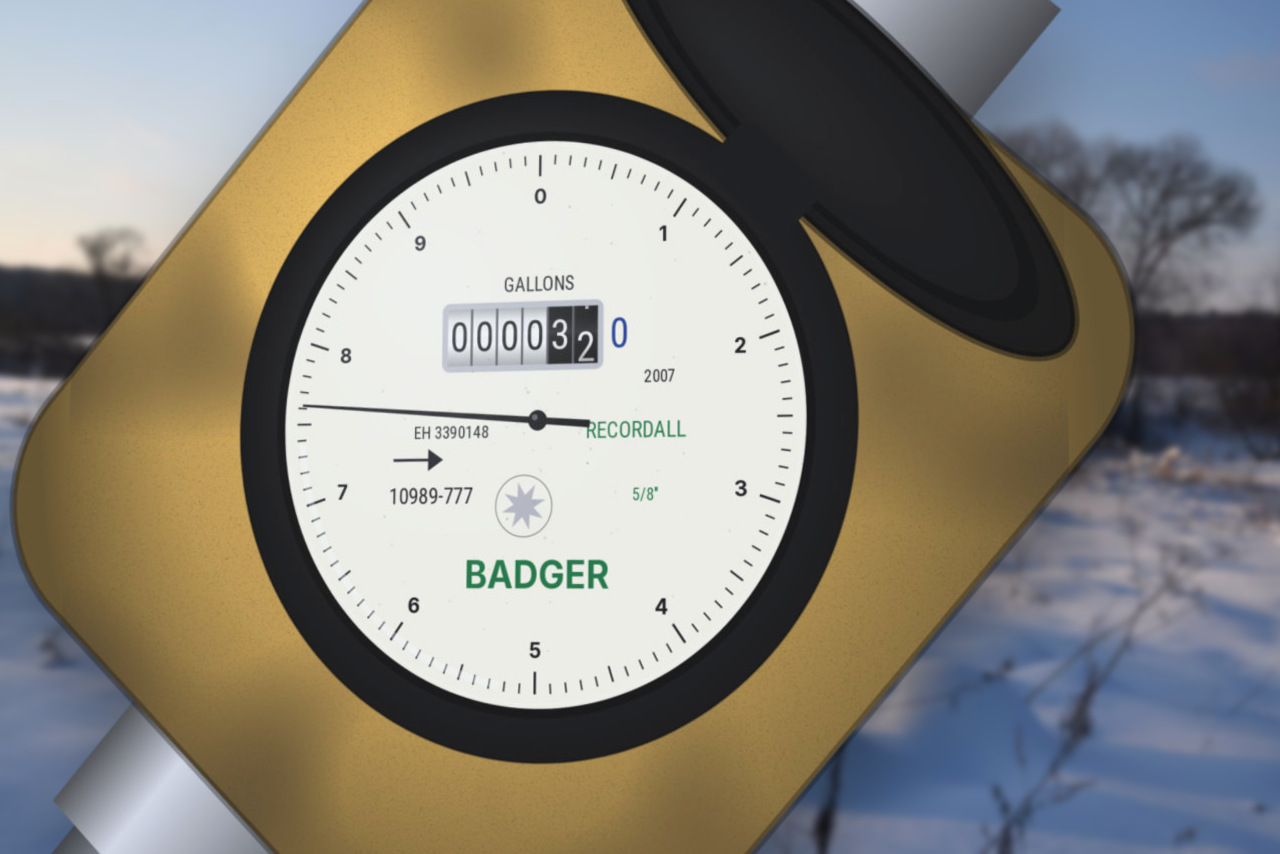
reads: 317.6
